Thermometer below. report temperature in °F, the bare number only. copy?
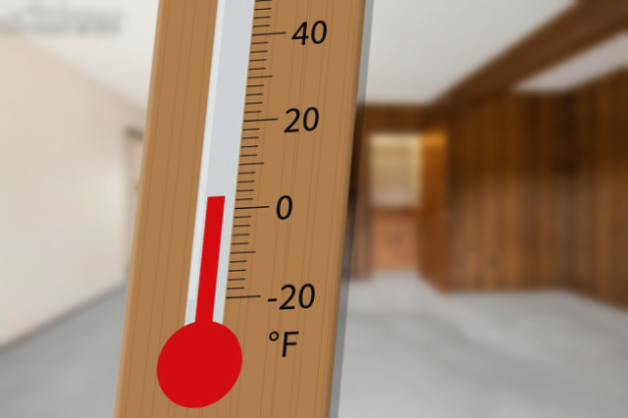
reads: 3
